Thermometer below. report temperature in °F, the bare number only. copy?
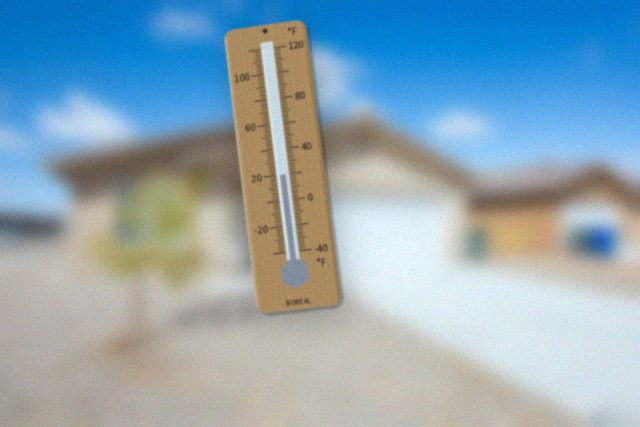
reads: 20
